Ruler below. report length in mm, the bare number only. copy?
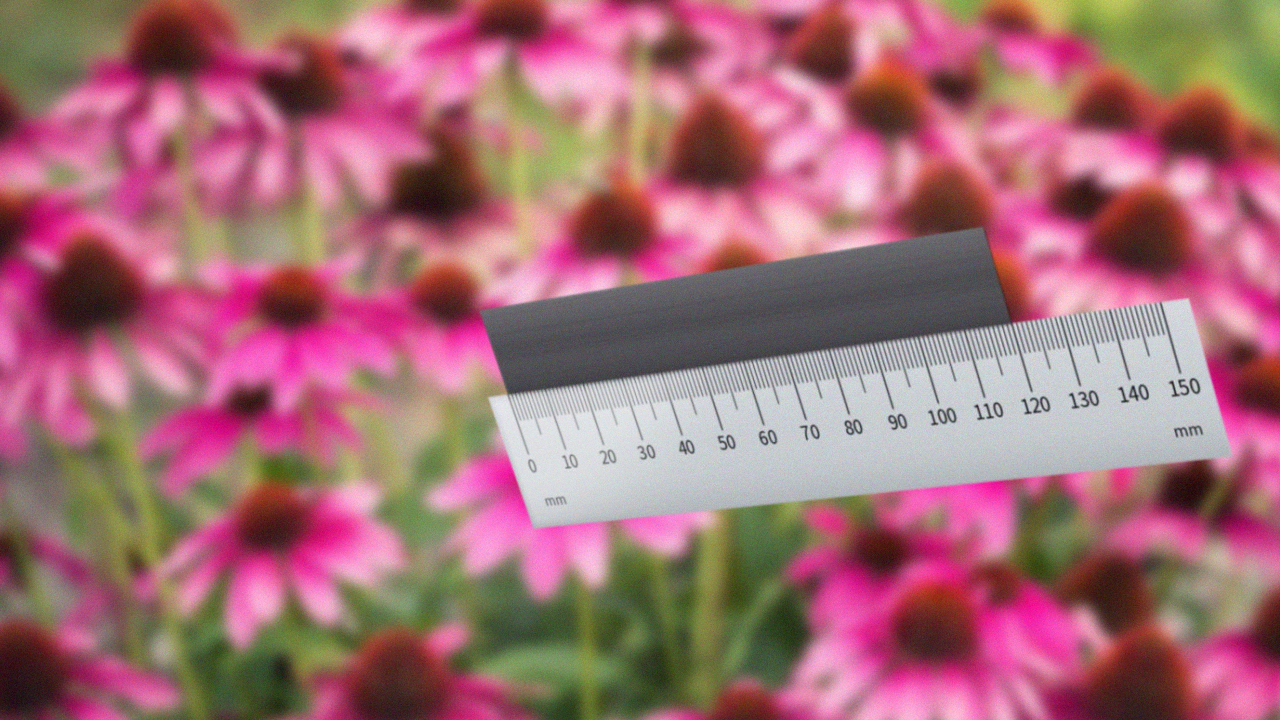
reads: 120
